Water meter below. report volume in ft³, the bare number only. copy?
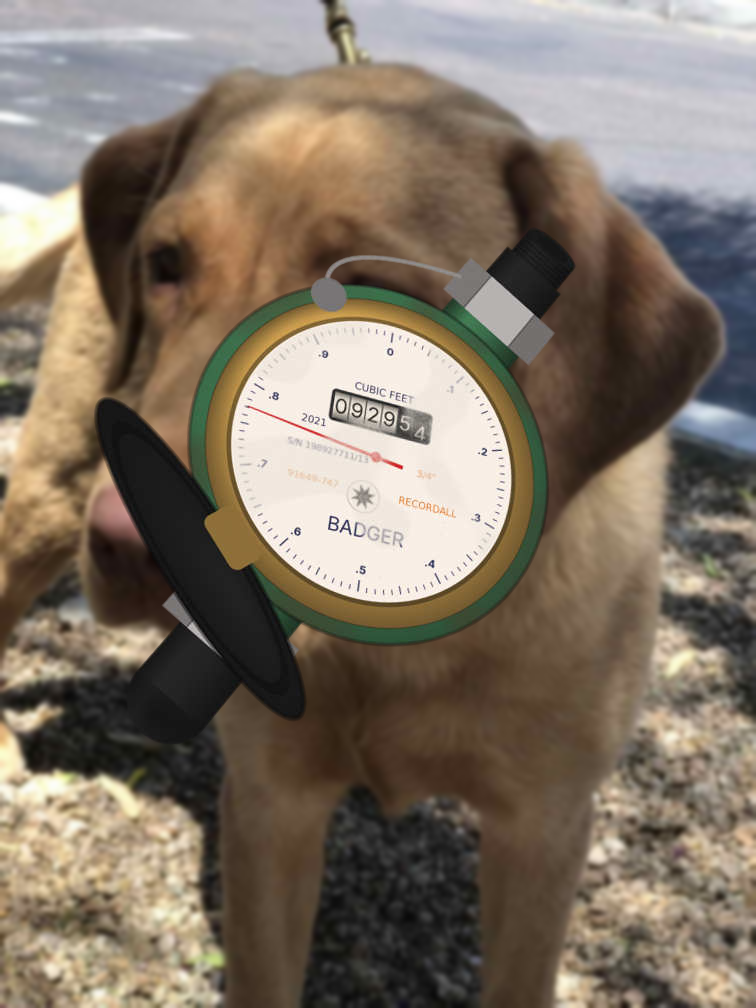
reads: 92953.77
